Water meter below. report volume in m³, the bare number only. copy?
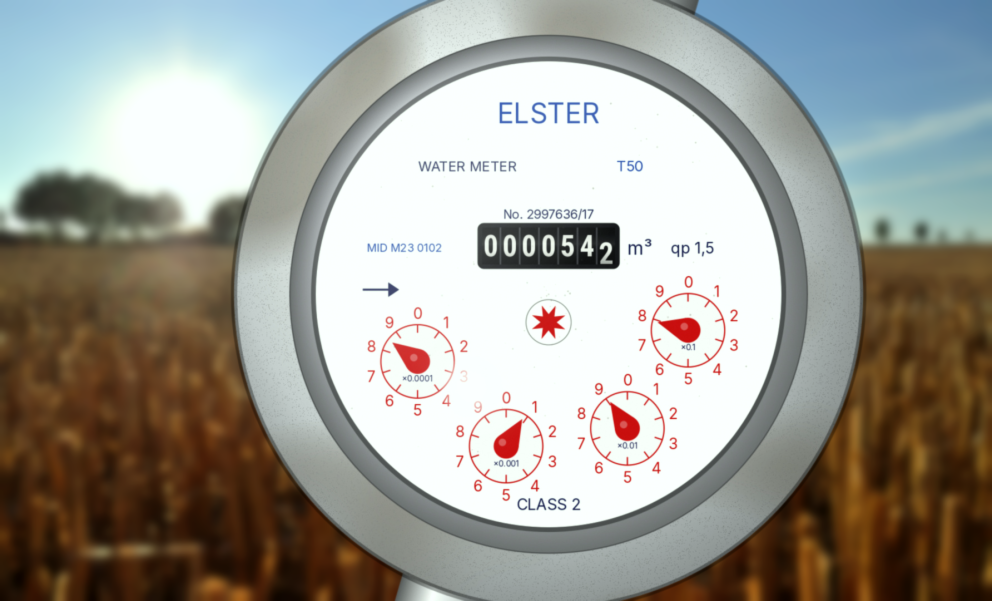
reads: 541.7908
